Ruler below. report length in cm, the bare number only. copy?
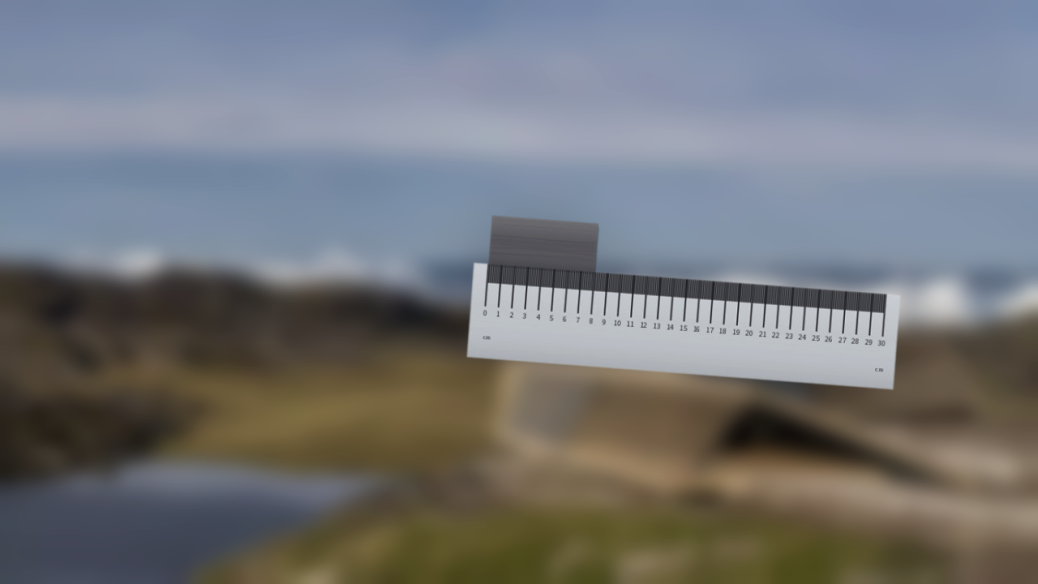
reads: 8
